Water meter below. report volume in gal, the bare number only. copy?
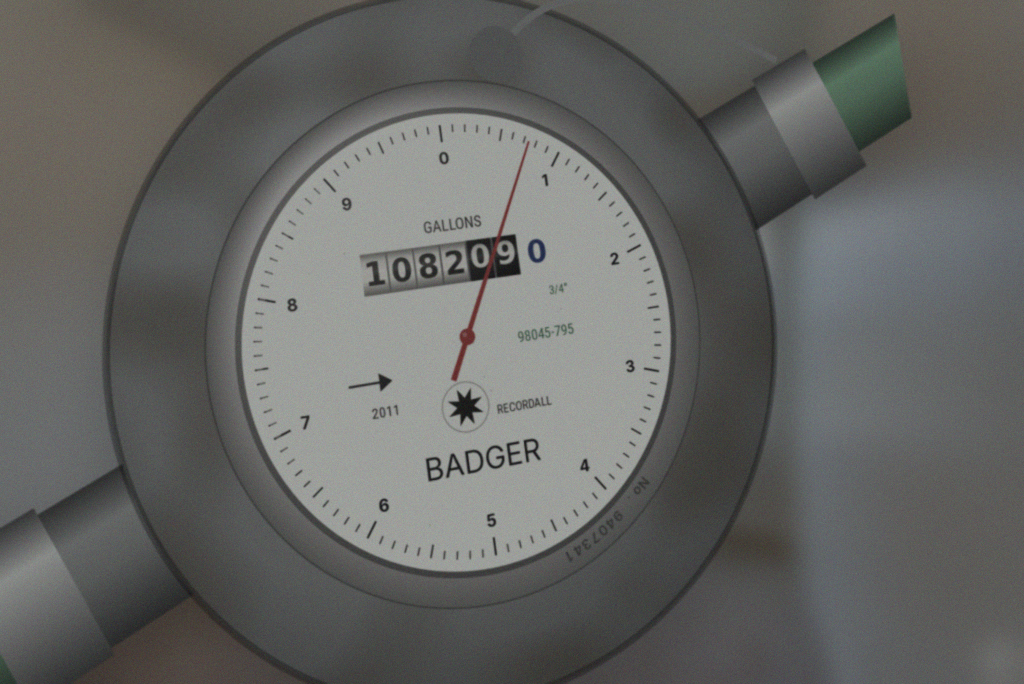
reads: 1082090.7
